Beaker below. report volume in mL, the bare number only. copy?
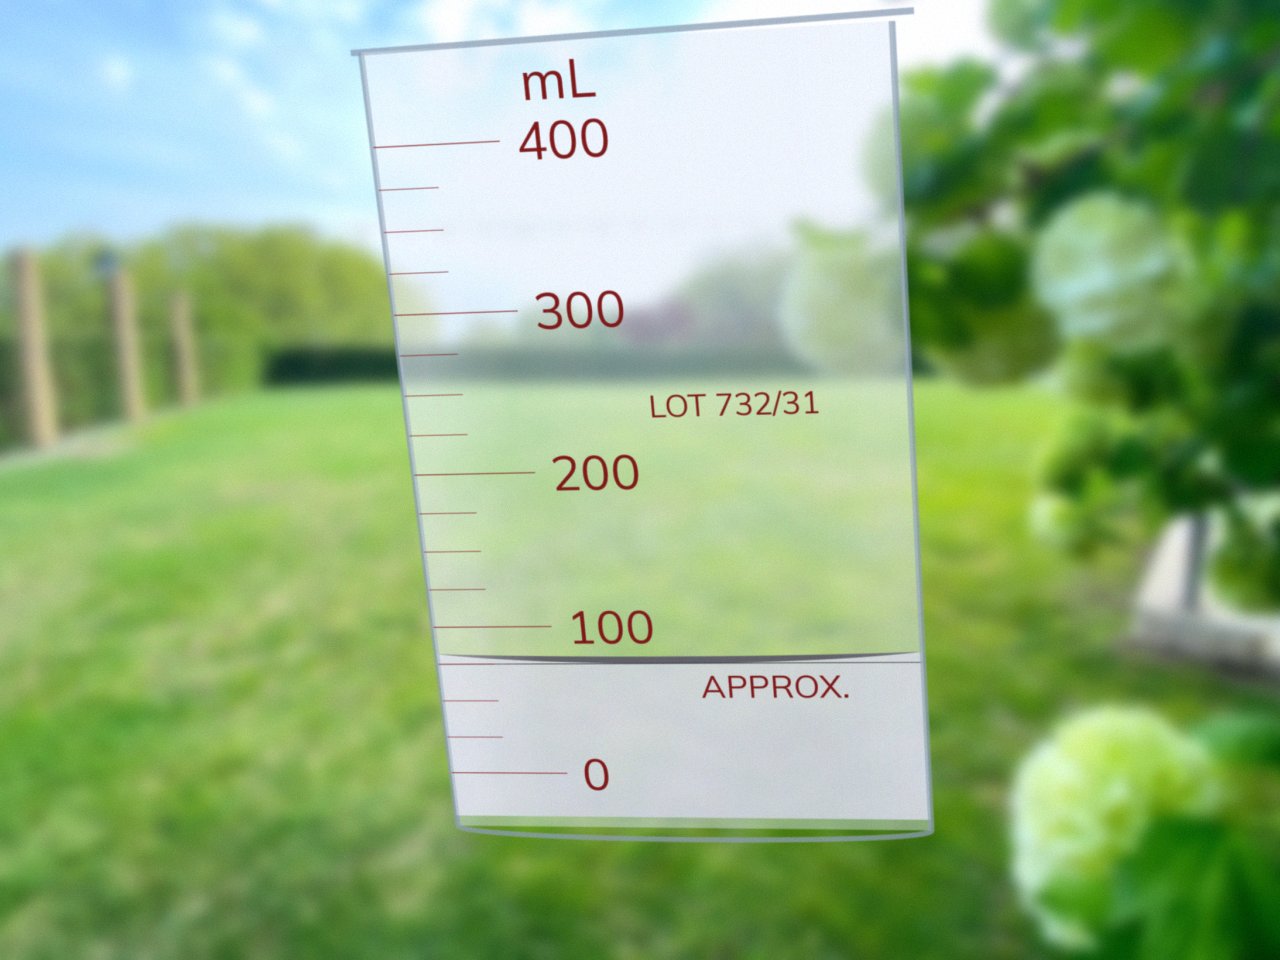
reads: 75
